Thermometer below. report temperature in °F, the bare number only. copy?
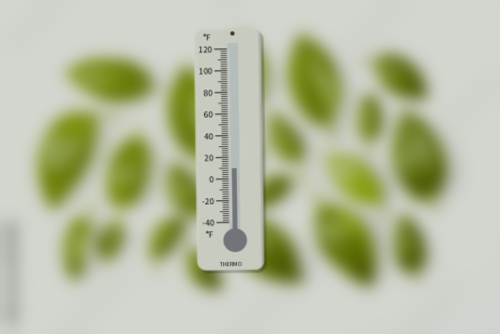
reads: 10
